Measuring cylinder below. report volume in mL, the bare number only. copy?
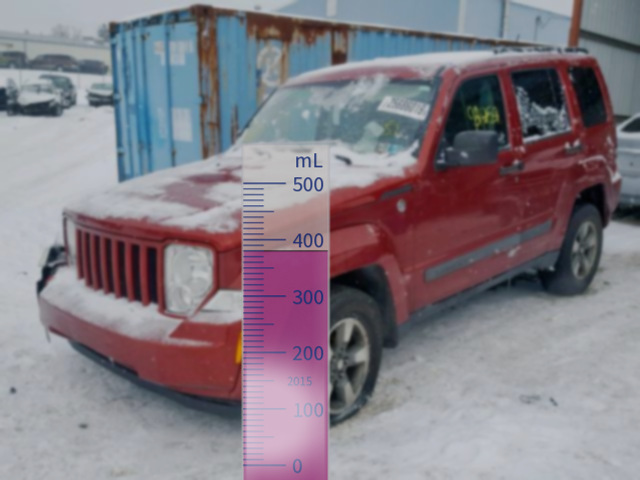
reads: 380
